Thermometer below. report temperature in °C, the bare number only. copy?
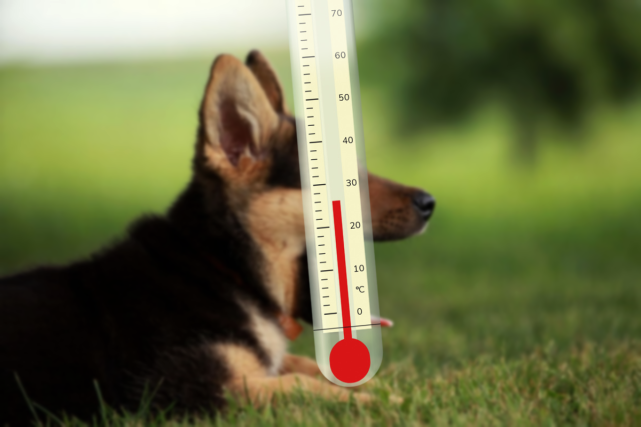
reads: 26
